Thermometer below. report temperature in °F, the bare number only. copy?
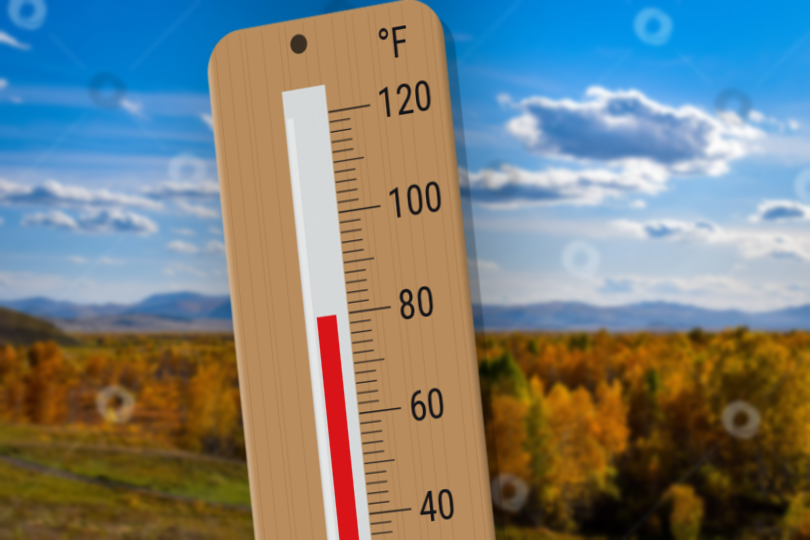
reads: 80
